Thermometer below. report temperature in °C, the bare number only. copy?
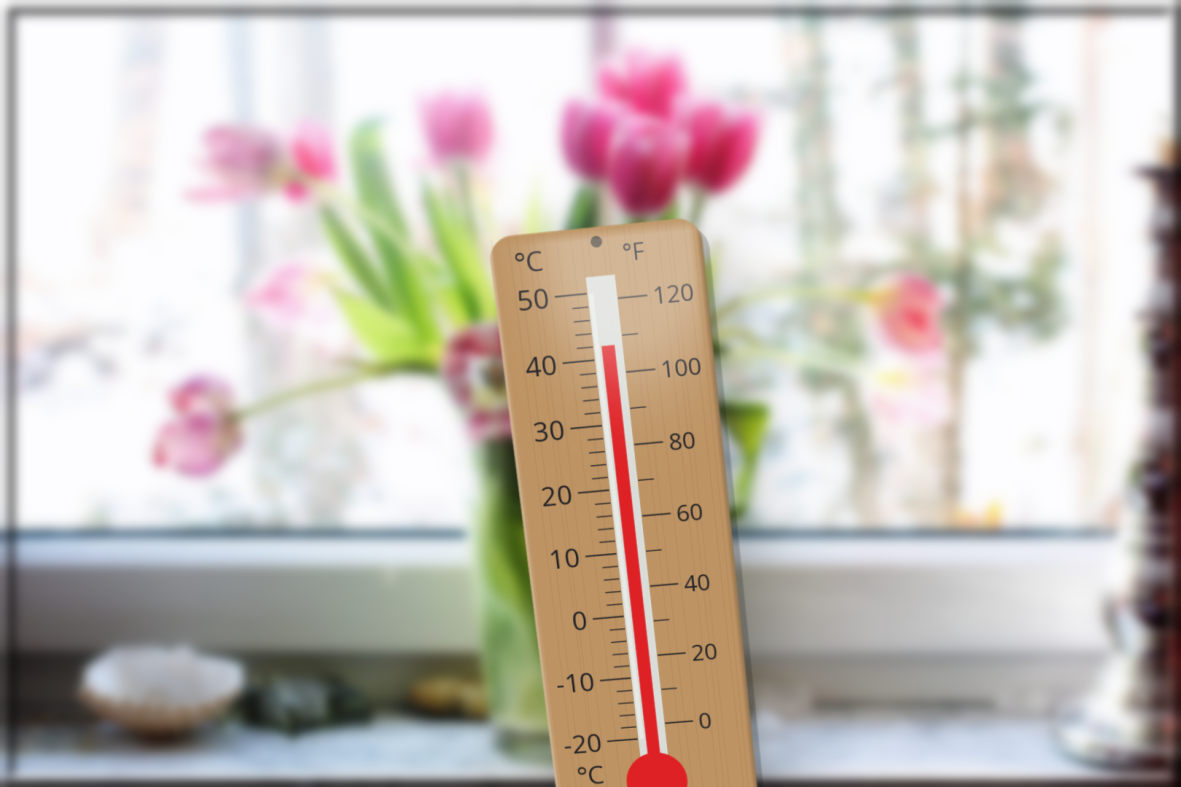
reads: 42
